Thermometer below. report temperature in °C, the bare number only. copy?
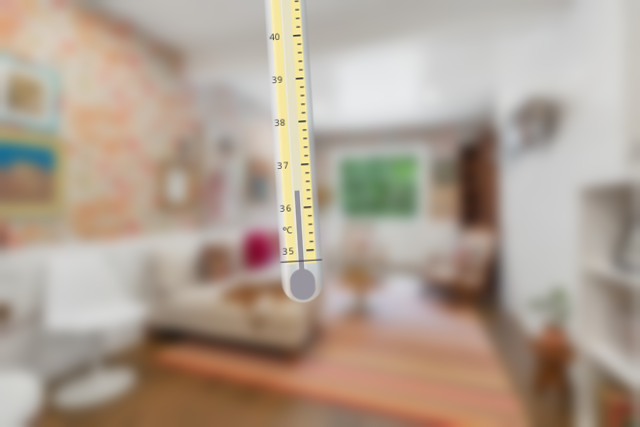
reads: 36.4
